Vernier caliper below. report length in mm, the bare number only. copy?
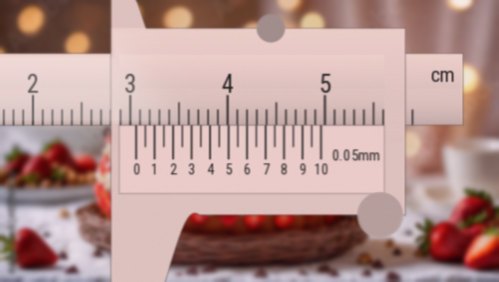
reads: 30.6
